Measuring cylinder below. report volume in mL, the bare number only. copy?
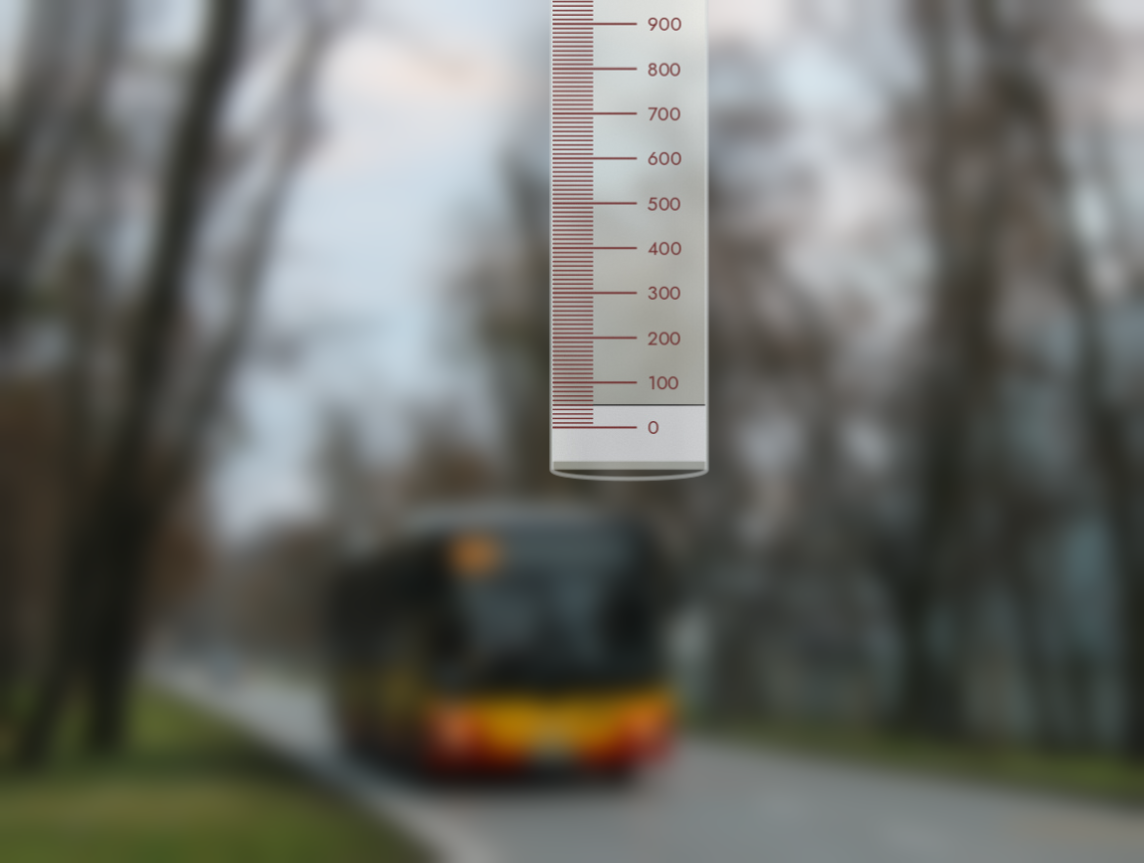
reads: 50
